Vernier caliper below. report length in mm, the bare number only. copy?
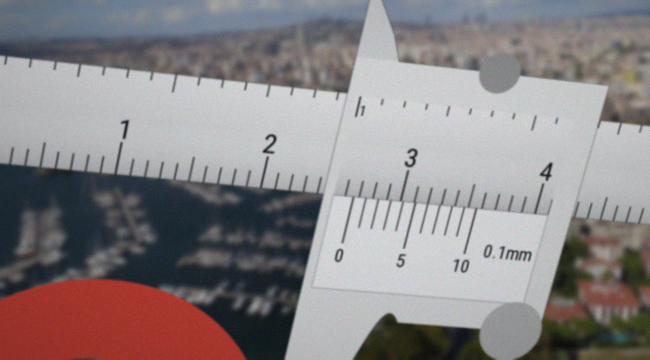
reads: 26.6
